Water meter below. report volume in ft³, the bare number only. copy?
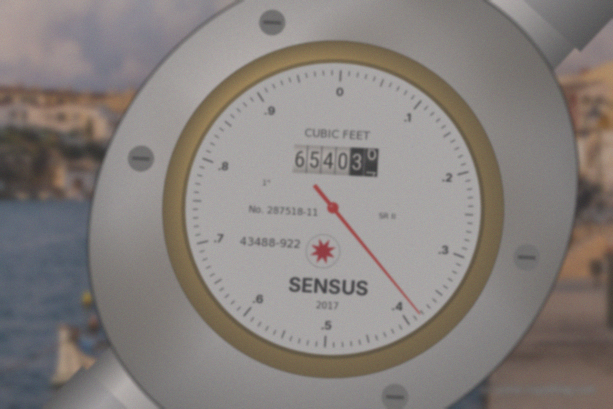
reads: 654036.38
